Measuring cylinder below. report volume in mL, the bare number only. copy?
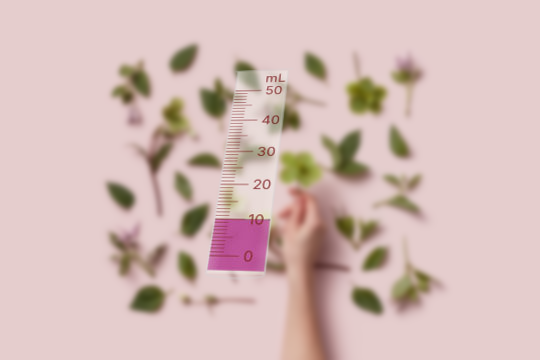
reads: 10
